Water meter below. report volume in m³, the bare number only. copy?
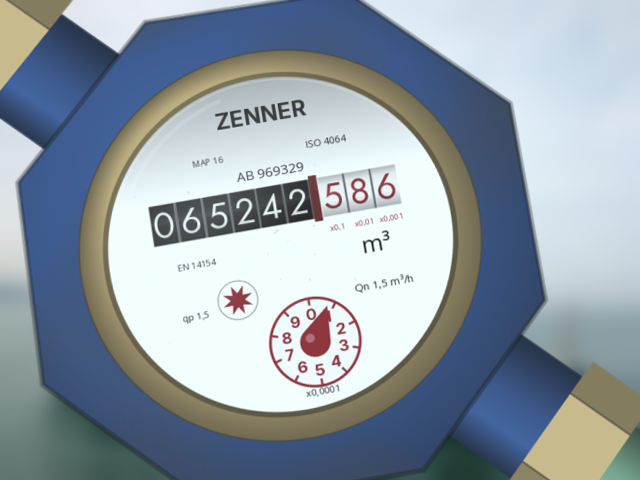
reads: 65242.5860
